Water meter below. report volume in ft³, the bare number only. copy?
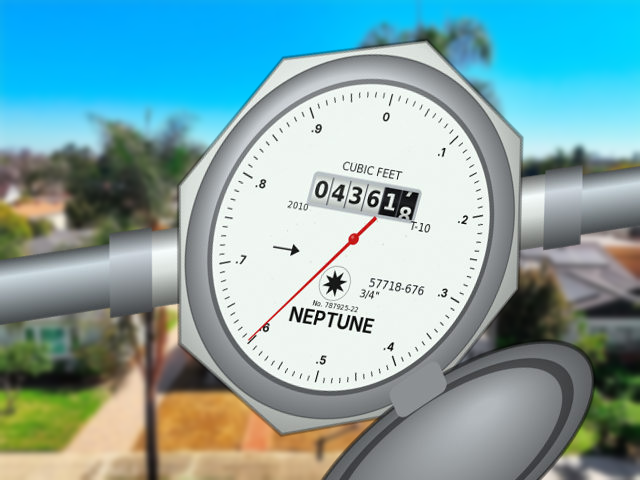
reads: 43617.60
